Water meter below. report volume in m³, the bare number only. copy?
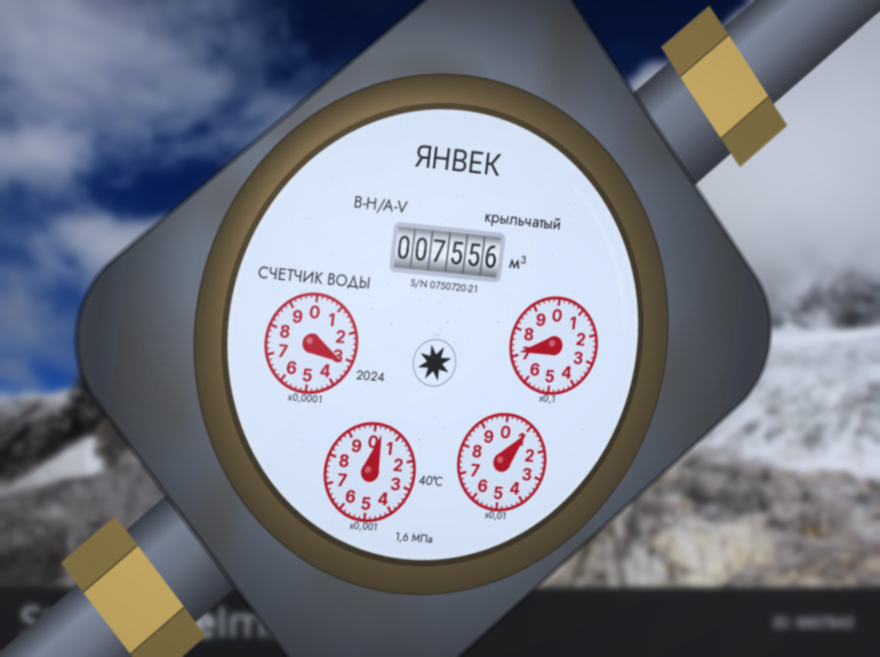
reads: 7556.7103
